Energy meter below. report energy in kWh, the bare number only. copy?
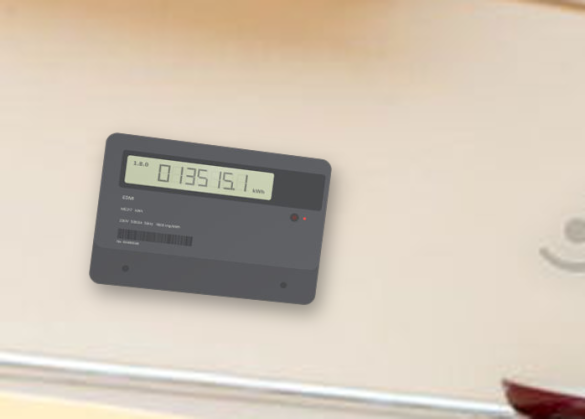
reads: 13515.1
